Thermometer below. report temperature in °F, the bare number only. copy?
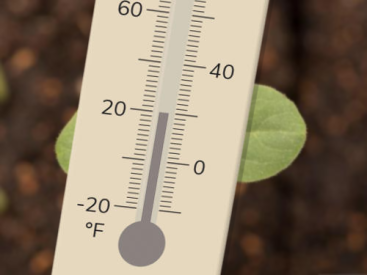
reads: 20
